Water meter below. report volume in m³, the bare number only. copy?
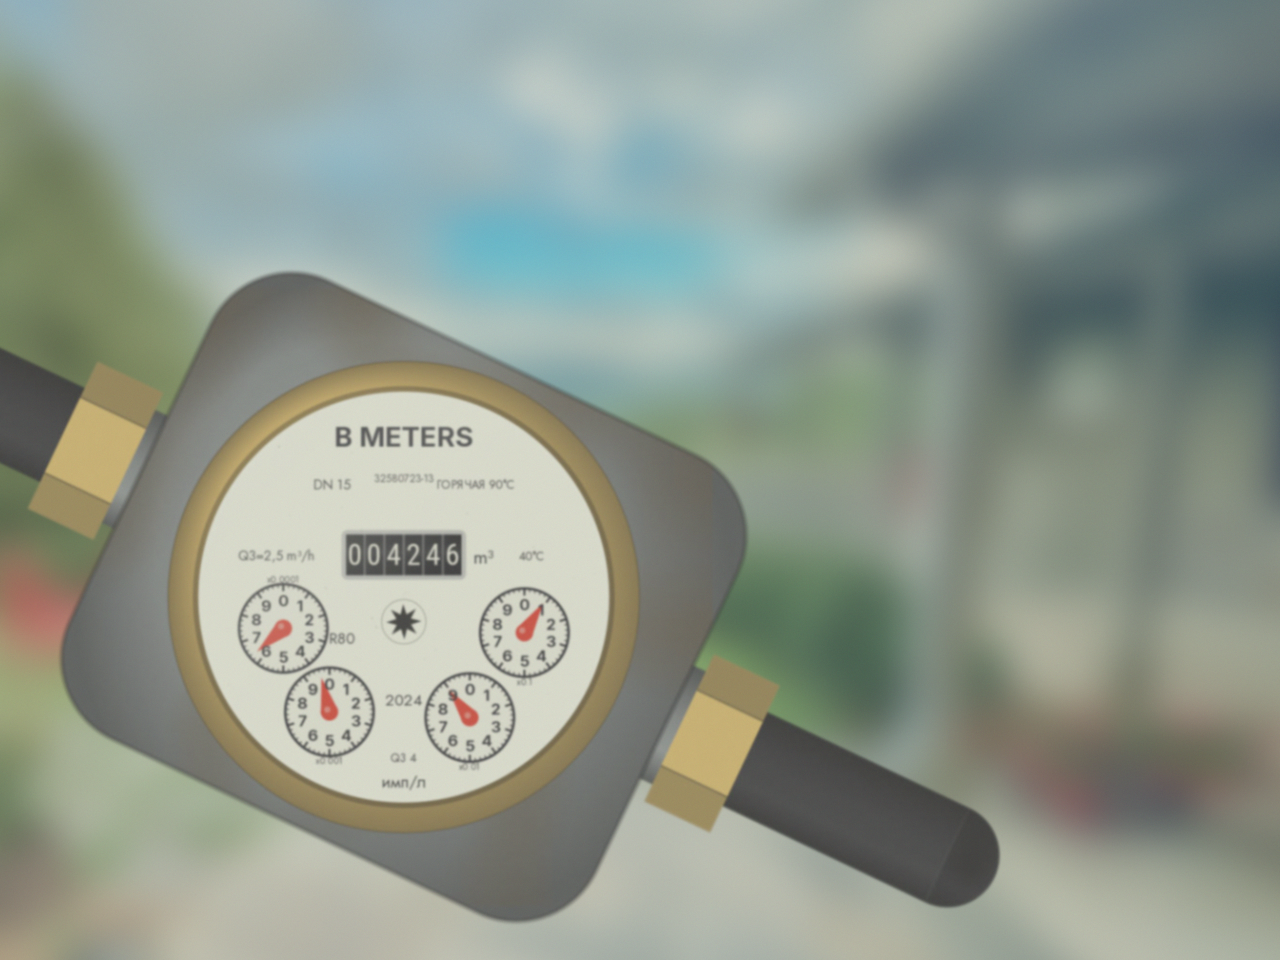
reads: 4246.0896
